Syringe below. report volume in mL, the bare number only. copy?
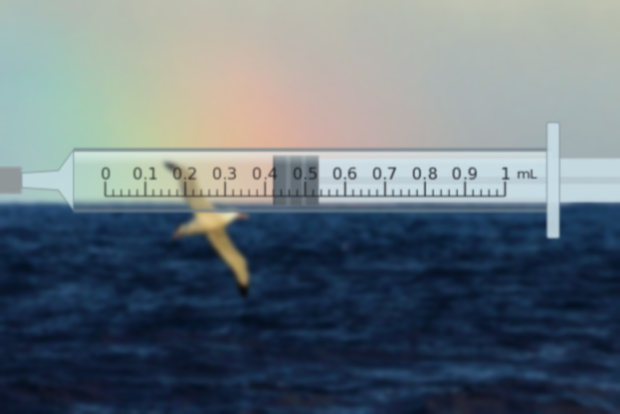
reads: 0.42
